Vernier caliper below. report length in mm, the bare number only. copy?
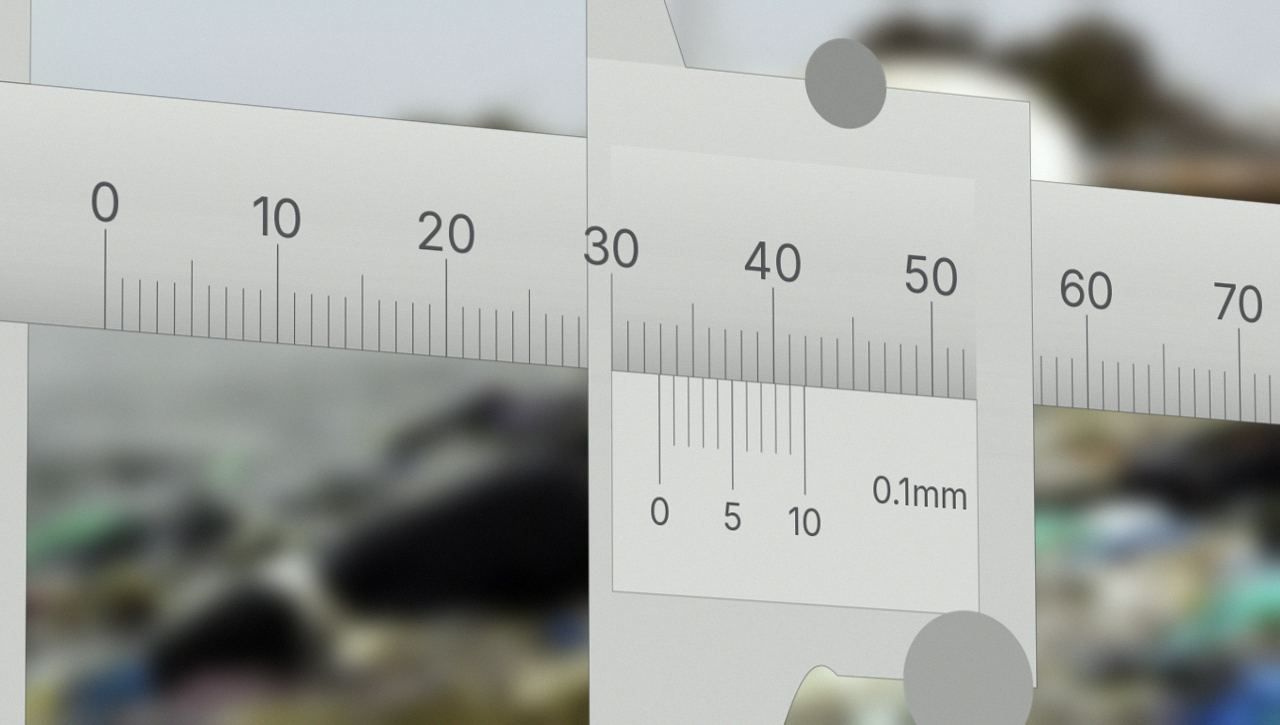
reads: 32.9
